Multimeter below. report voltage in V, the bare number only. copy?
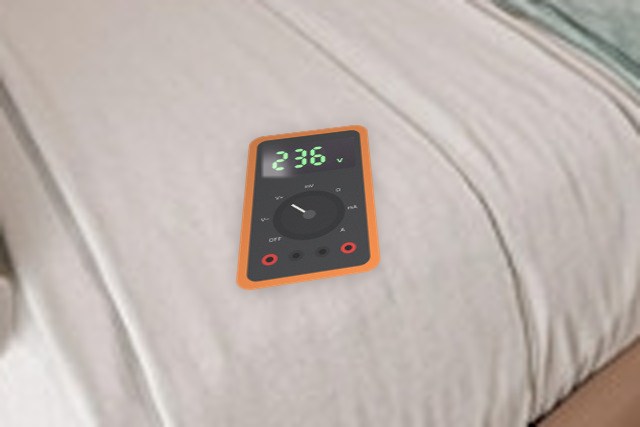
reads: 236
